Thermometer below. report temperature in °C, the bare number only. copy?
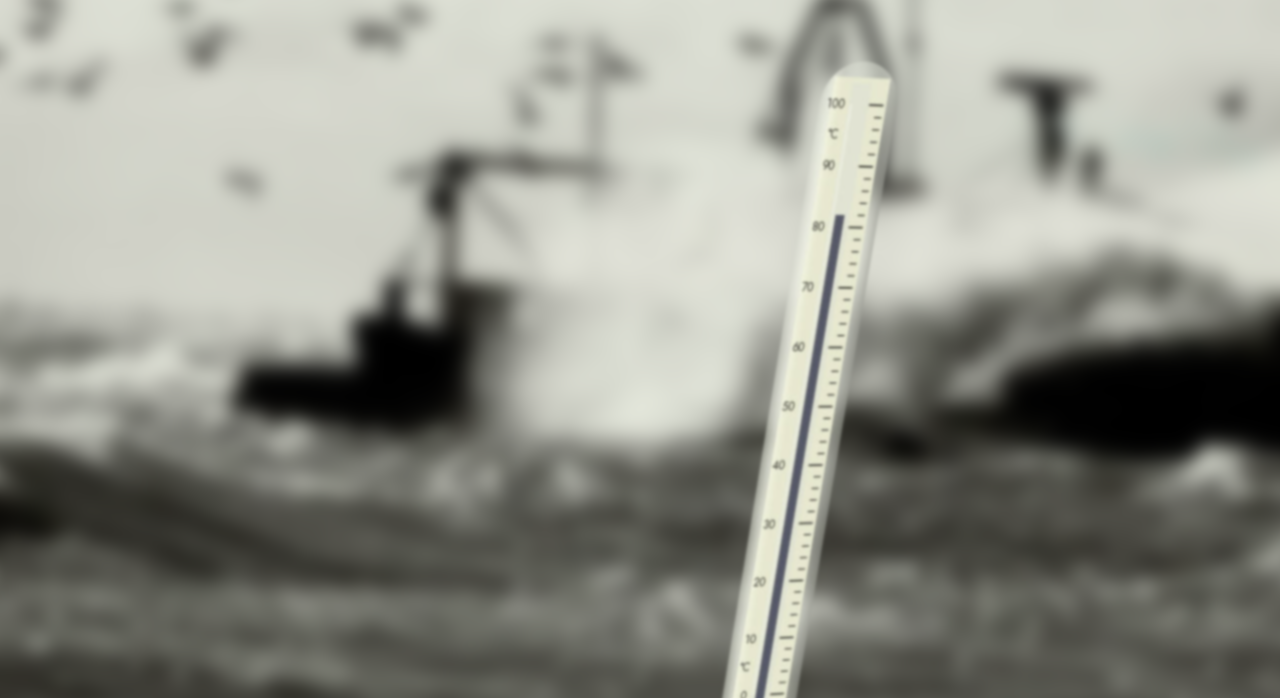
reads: 82
